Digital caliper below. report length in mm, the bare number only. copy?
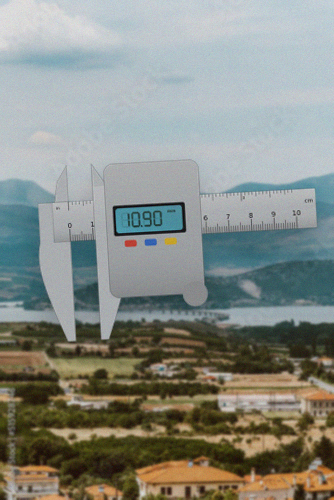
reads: 10.90
